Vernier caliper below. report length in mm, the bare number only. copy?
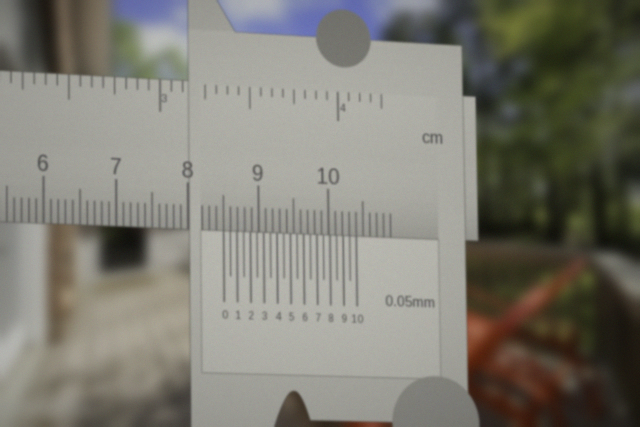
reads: 85.0
